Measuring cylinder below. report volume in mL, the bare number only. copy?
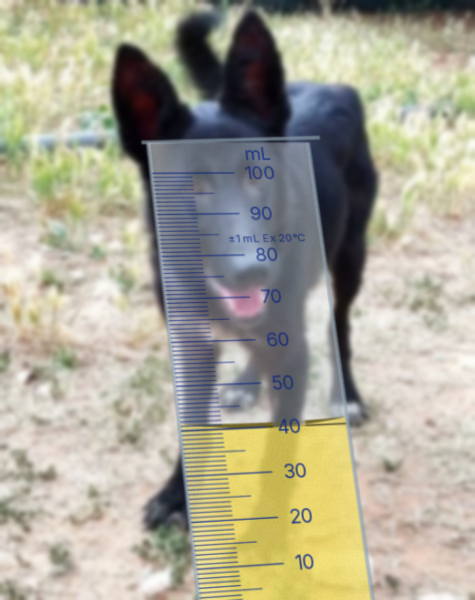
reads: 40
